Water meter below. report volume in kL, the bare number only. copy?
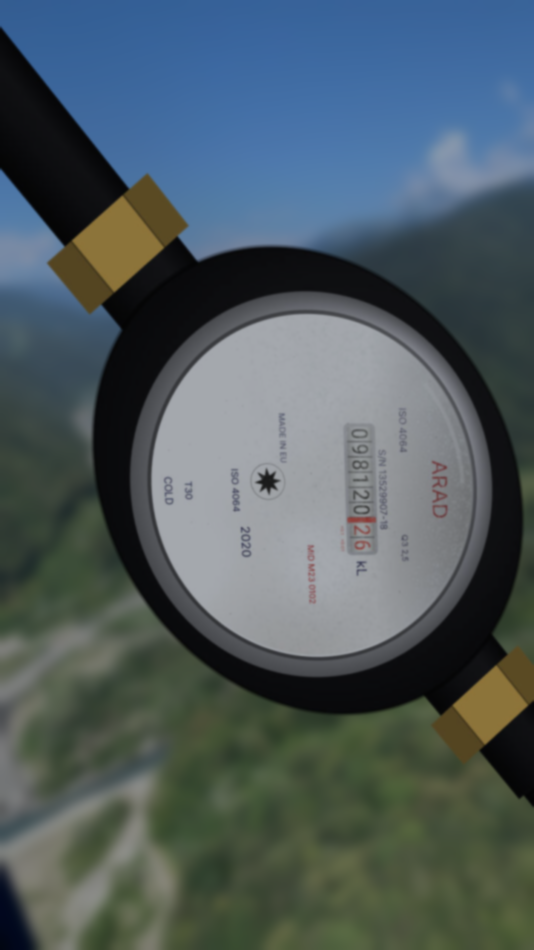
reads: 98120.26
